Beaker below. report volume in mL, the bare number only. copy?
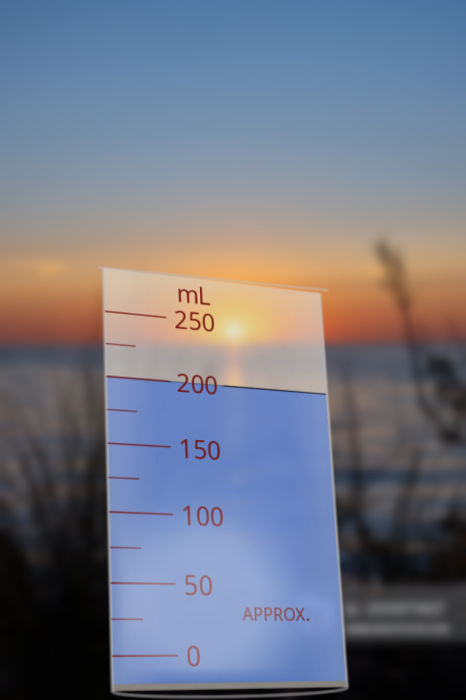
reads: 200
